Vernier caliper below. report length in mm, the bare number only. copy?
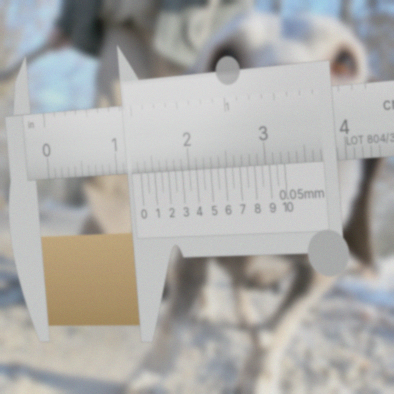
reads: 13.4
